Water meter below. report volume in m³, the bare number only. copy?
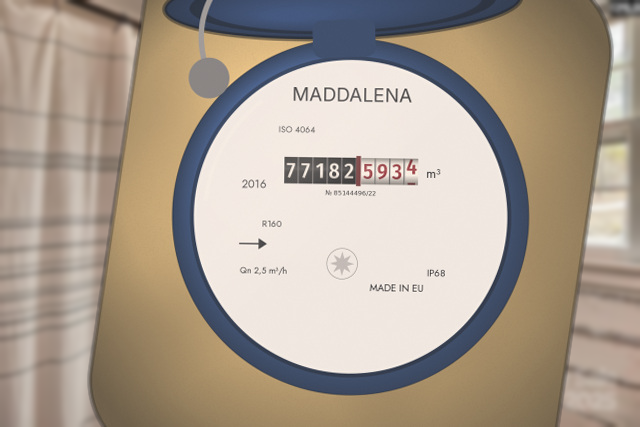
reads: 77182.5934
